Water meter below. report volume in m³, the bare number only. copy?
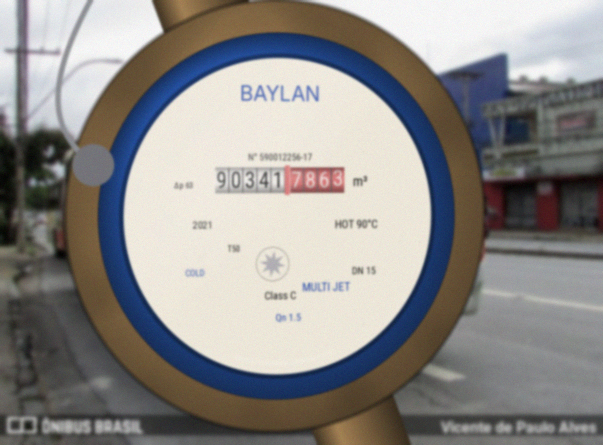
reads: 90341.7863
